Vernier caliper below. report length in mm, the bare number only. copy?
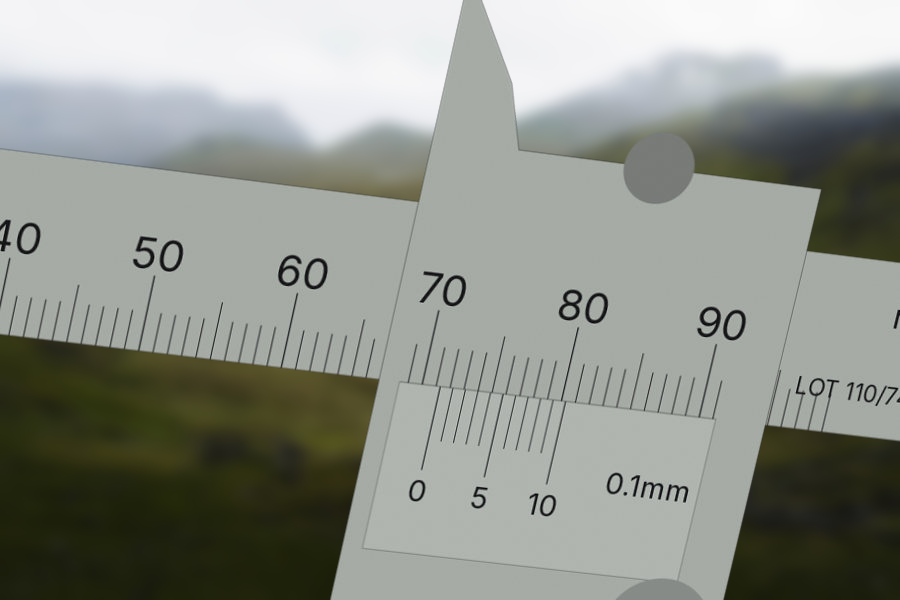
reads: 71.3
